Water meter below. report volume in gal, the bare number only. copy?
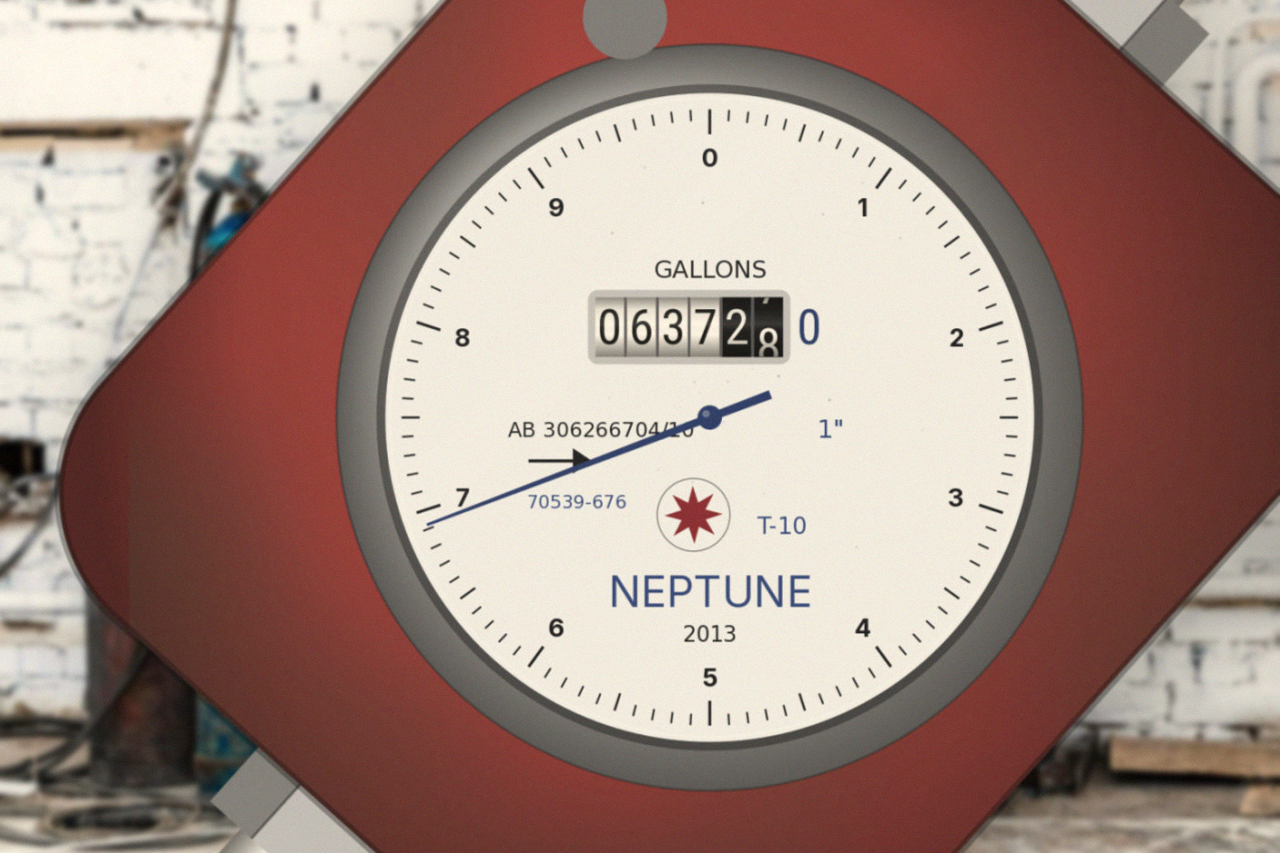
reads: 637276.9
